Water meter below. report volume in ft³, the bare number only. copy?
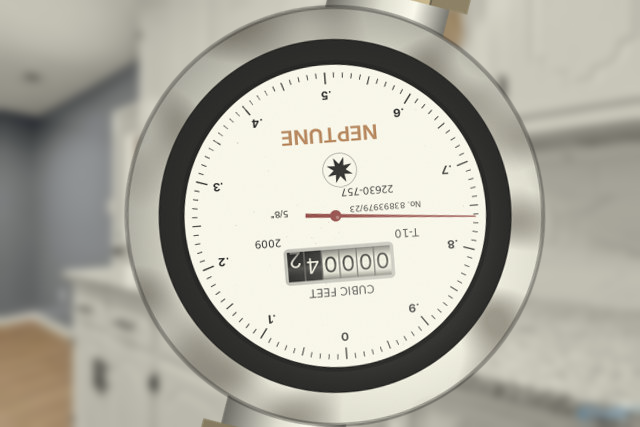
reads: 41.76
